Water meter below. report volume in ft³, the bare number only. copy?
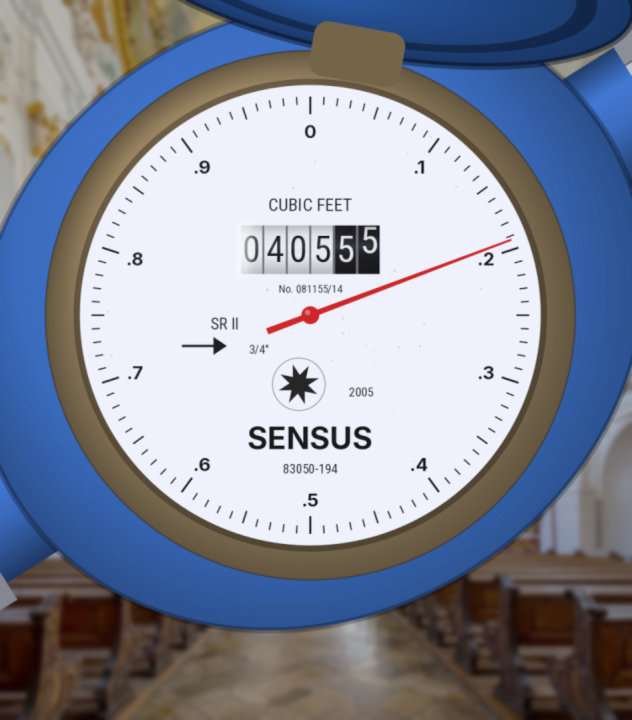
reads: 40555.19
